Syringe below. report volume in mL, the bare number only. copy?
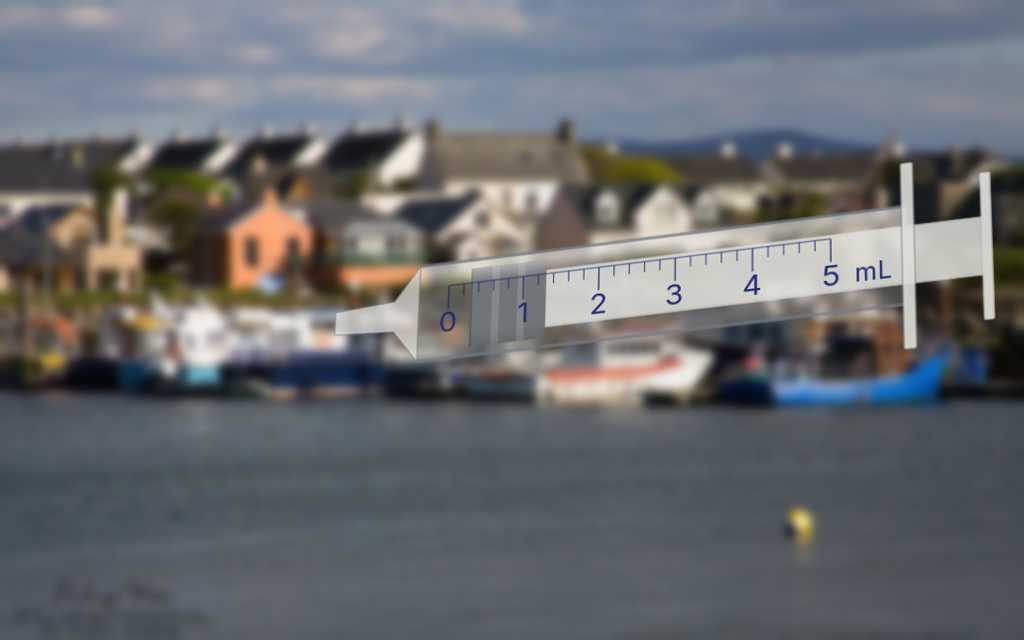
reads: 0.3
